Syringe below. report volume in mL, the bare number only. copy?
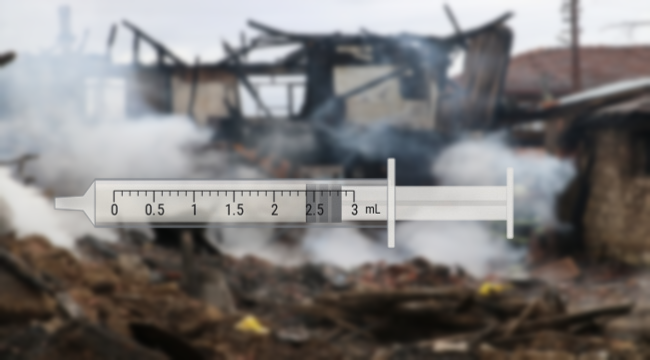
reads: 2.4
